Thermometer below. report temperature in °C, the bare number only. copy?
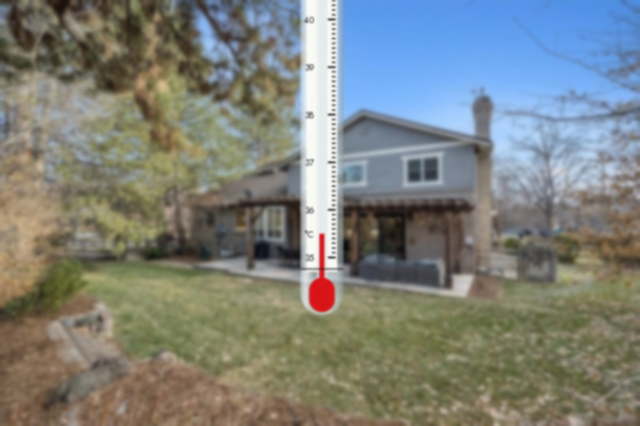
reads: 35.5
